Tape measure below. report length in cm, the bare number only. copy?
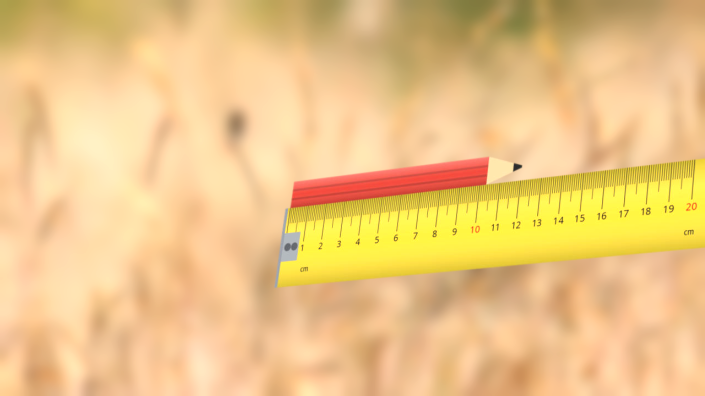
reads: 12
